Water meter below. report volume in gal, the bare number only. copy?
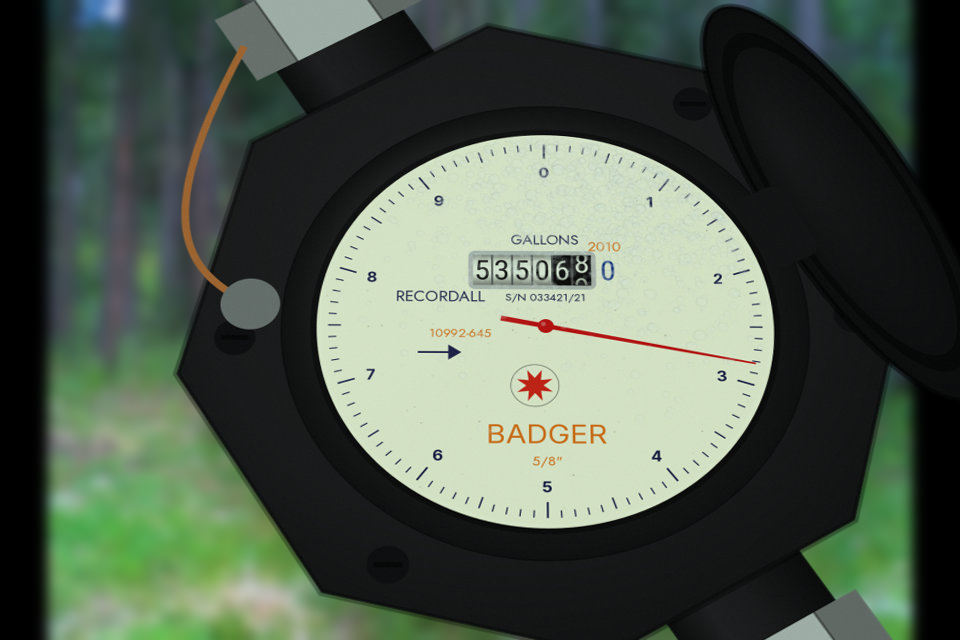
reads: 5350682.8
